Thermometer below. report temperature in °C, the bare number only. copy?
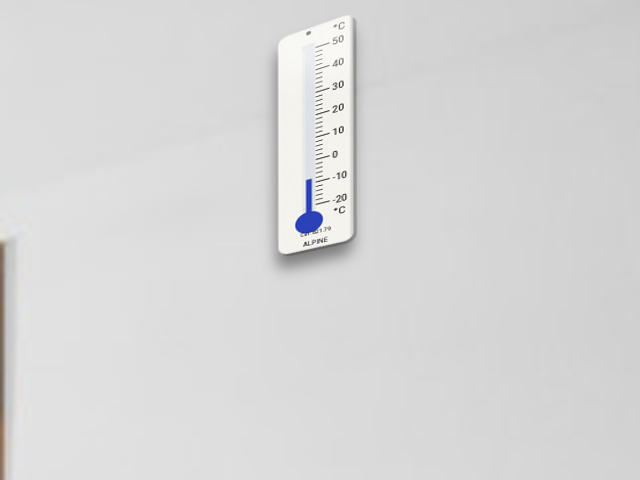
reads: -8
